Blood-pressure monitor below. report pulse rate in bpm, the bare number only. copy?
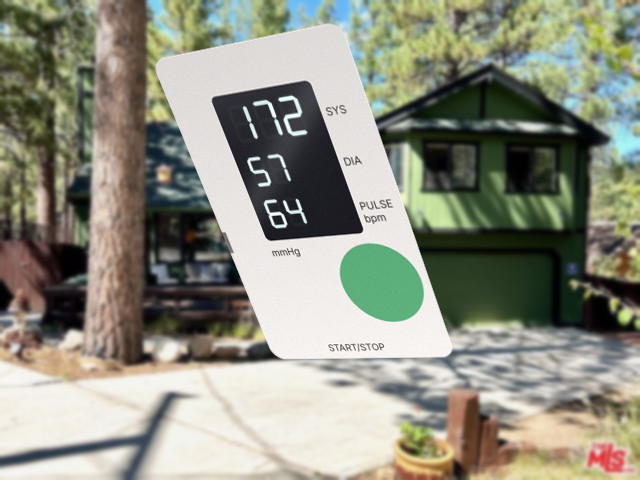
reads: 64
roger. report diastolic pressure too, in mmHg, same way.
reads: 57
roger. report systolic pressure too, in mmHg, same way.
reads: 172
